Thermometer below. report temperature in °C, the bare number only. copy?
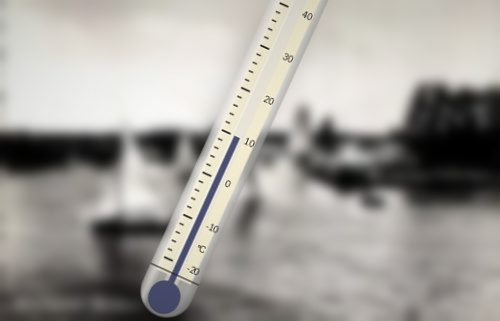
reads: 10
